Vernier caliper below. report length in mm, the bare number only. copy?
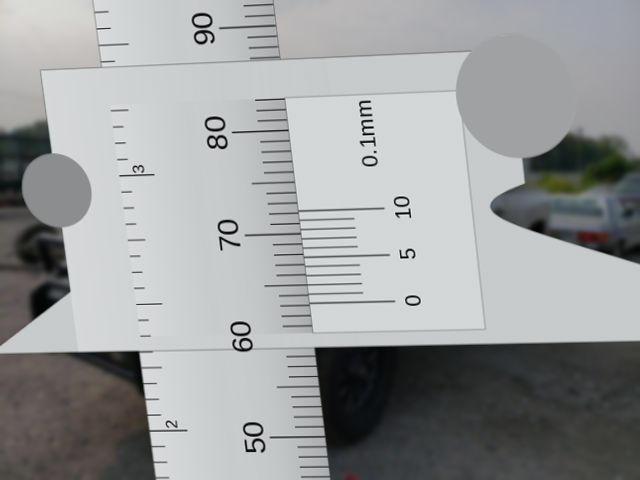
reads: 63.2
